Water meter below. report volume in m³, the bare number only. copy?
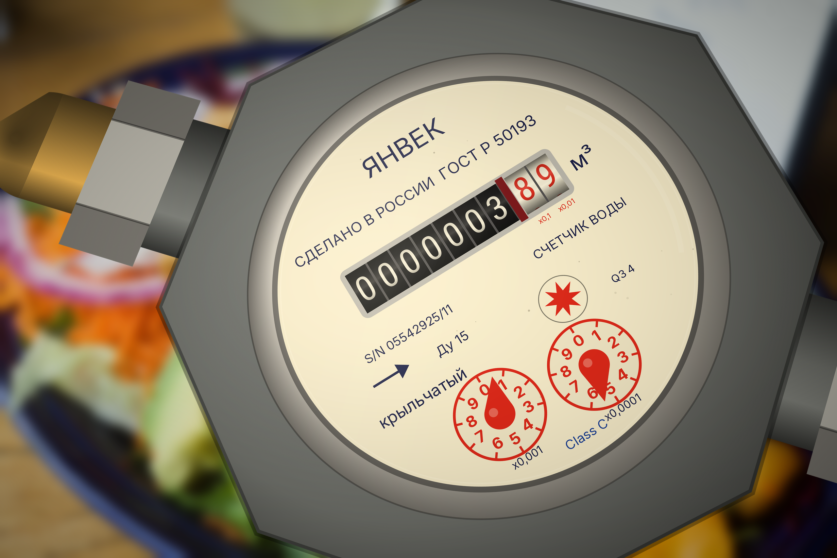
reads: 3.8905
